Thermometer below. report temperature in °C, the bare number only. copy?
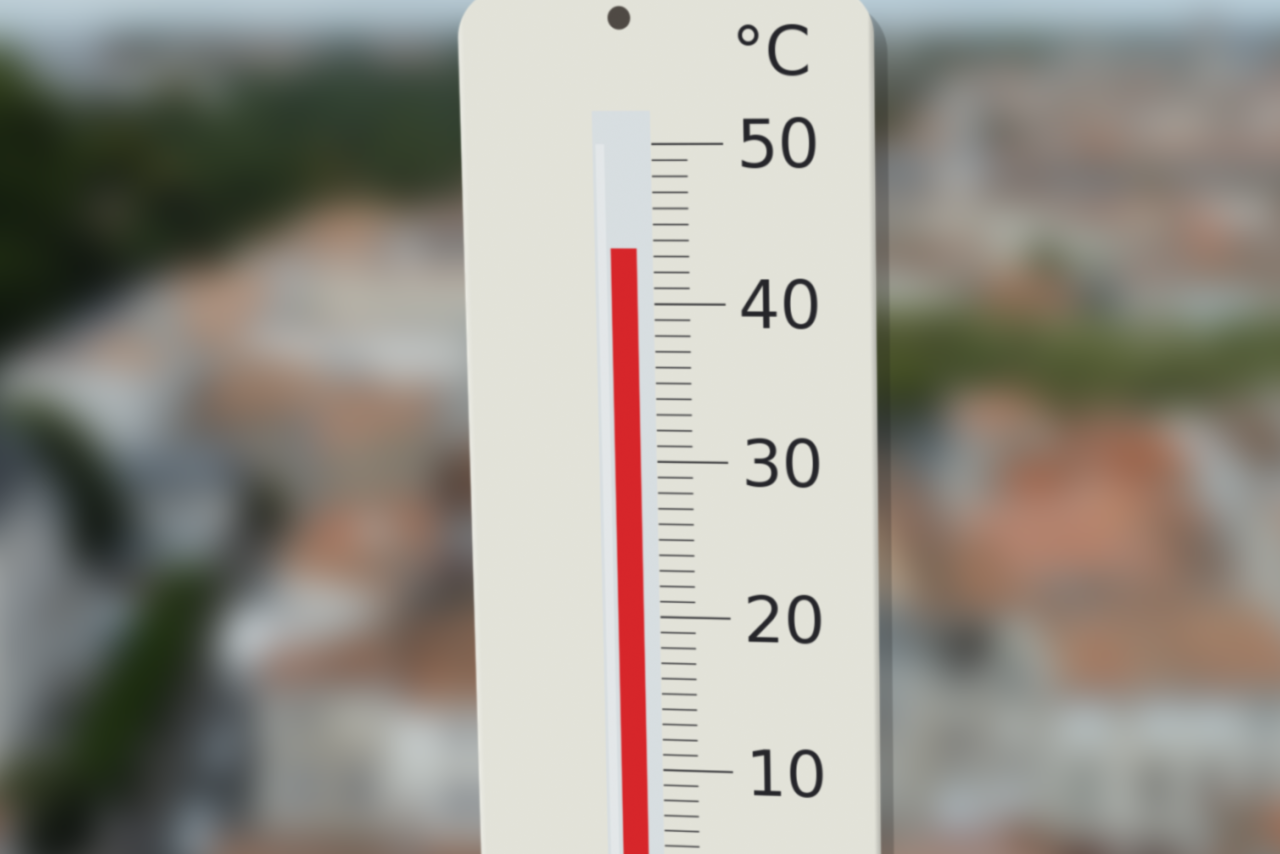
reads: 43.5
